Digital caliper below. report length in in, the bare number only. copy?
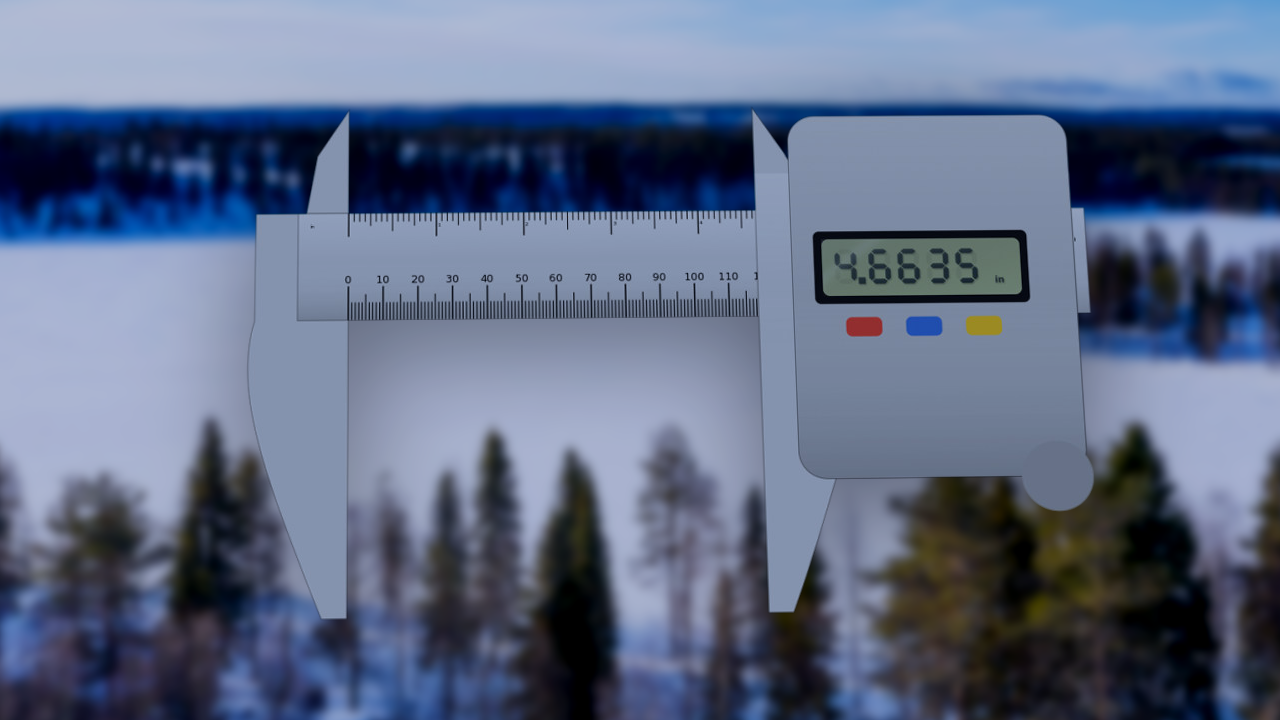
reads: 4.6635
